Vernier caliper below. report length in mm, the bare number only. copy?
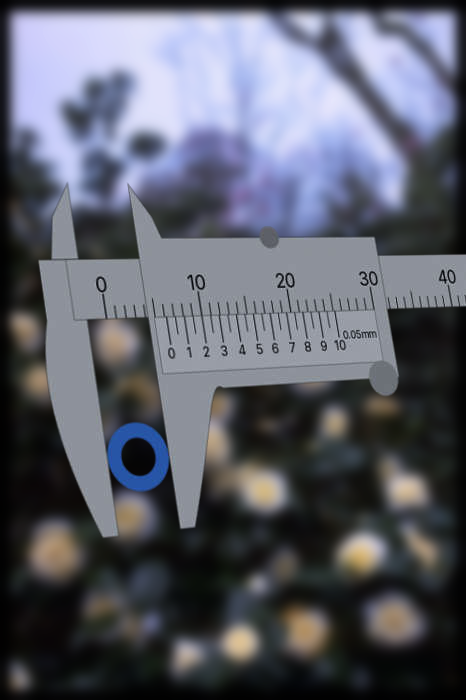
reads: 6.2
